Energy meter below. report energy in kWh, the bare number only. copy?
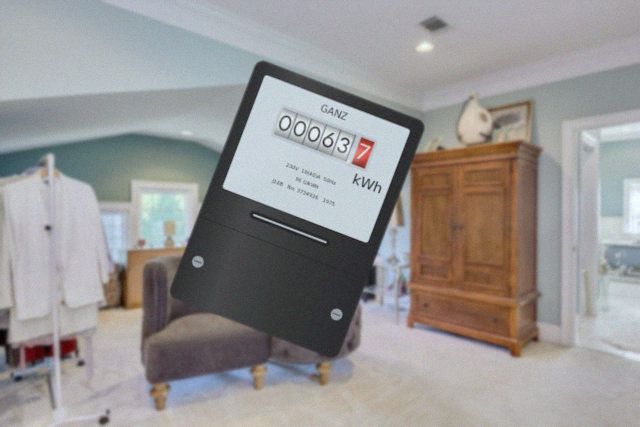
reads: 63.7
